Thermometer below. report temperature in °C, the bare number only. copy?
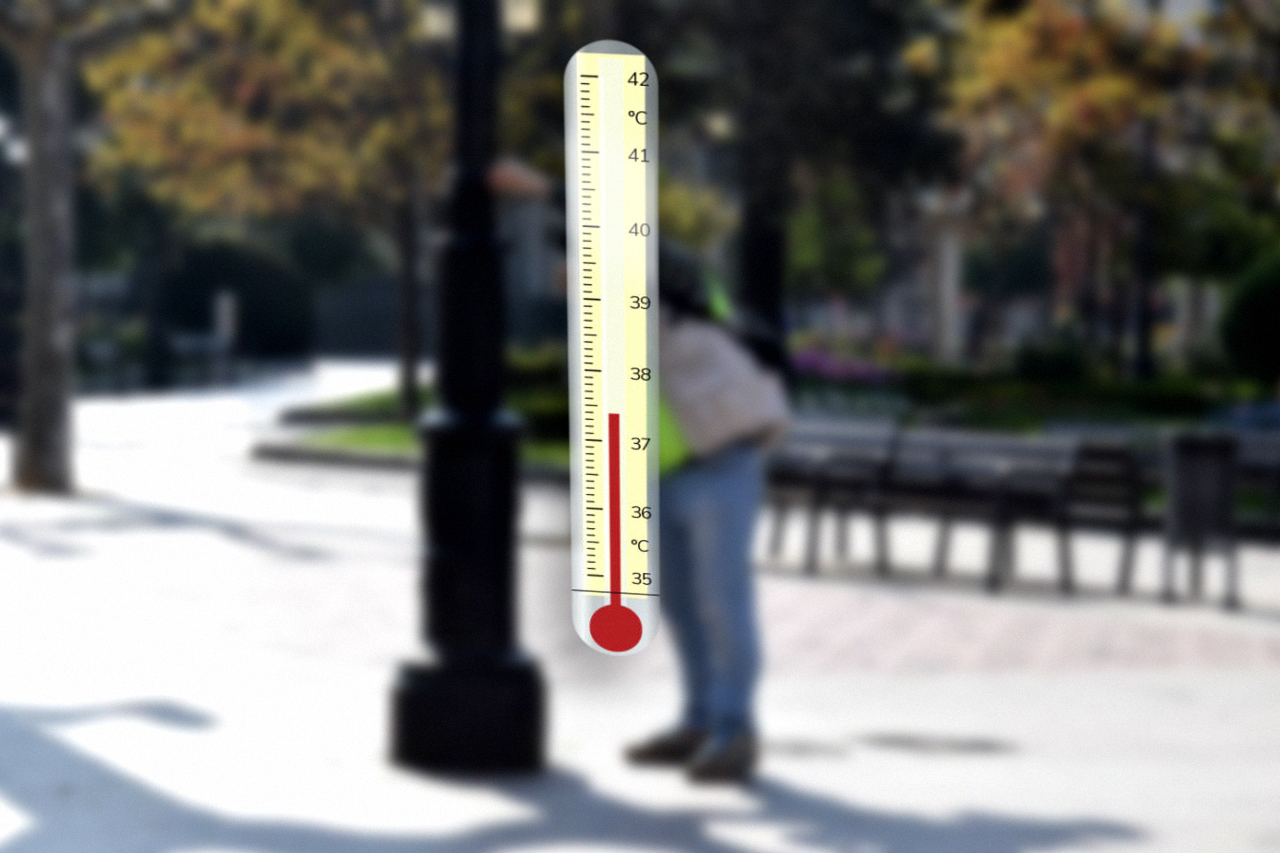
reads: 37.4
